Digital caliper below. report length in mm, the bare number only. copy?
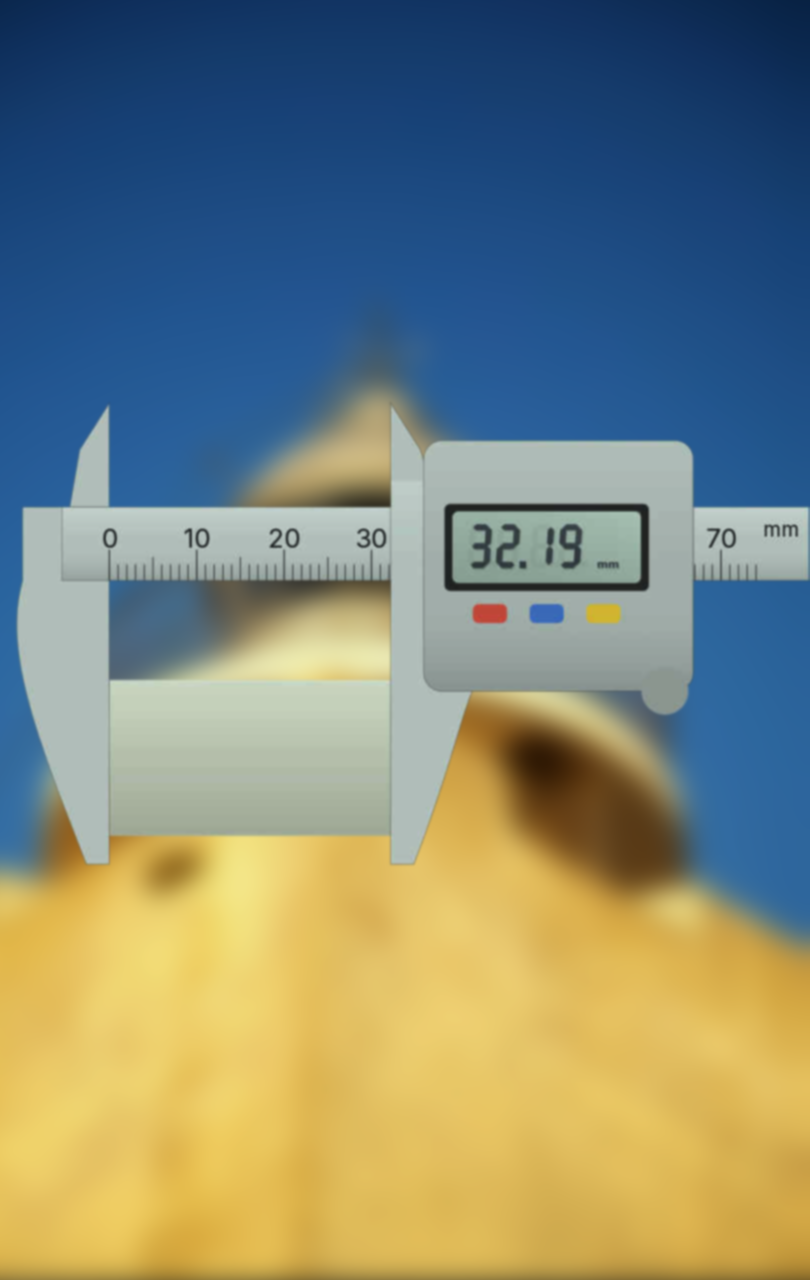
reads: 32.19
